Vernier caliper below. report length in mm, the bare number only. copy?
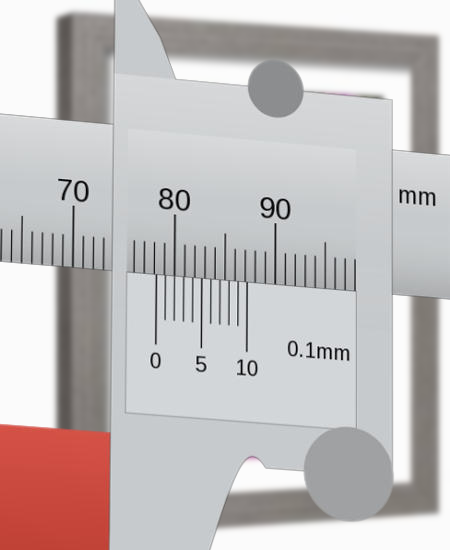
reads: 78.2
